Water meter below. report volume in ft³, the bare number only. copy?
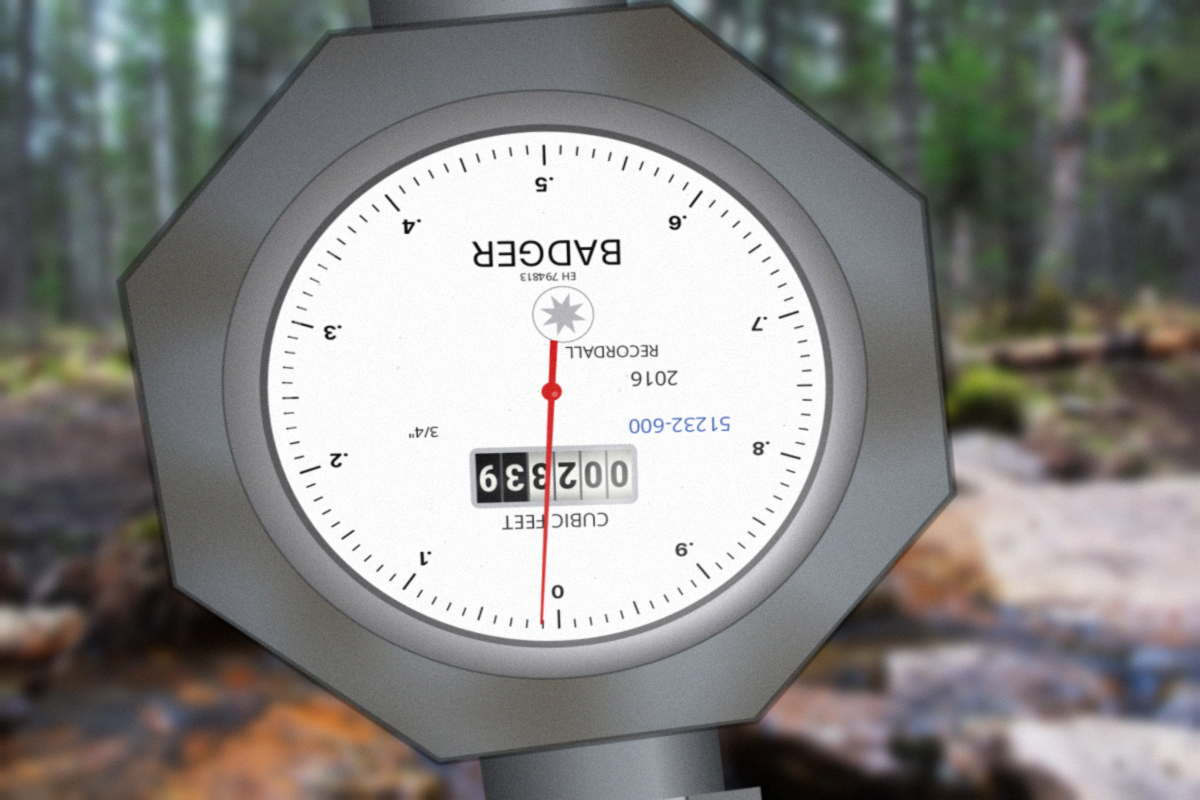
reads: 2339.01
